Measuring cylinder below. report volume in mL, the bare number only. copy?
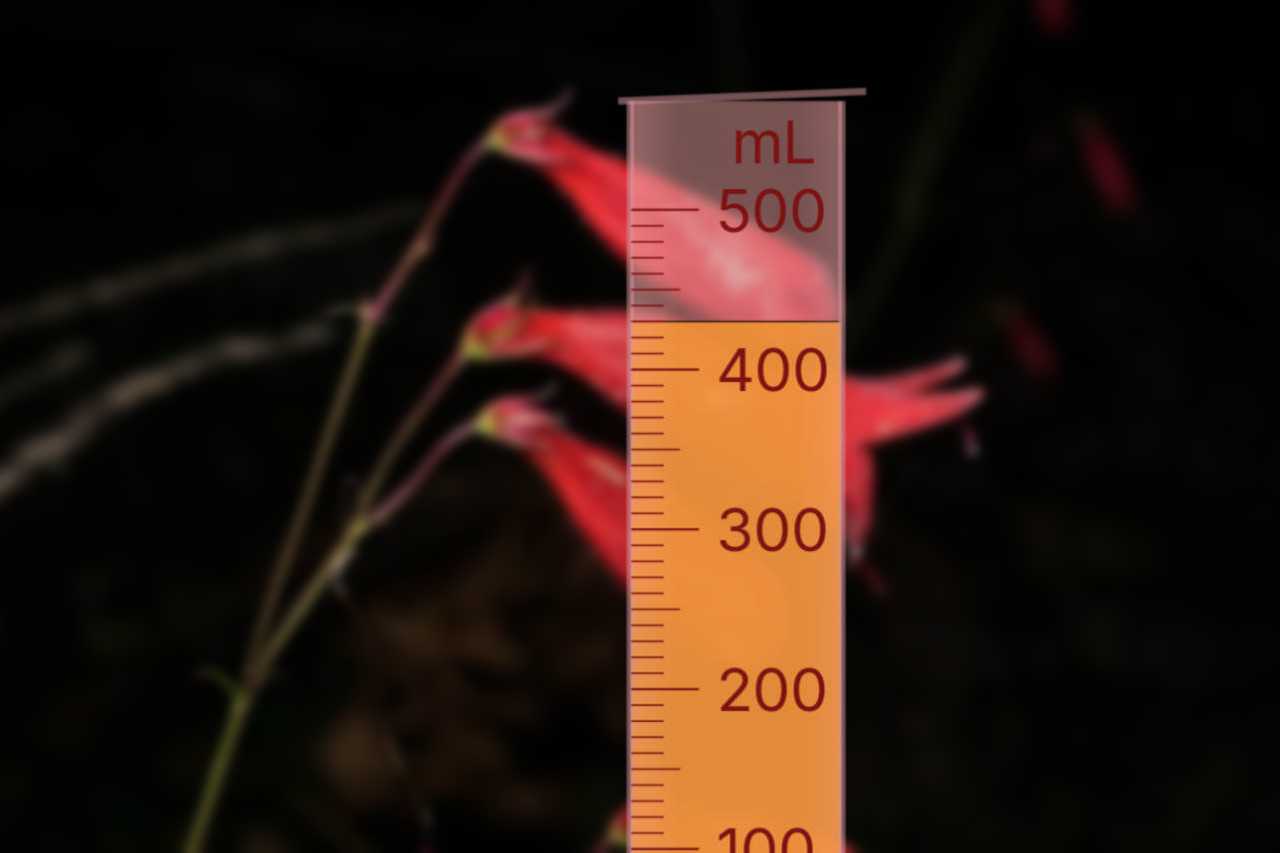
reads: 430
